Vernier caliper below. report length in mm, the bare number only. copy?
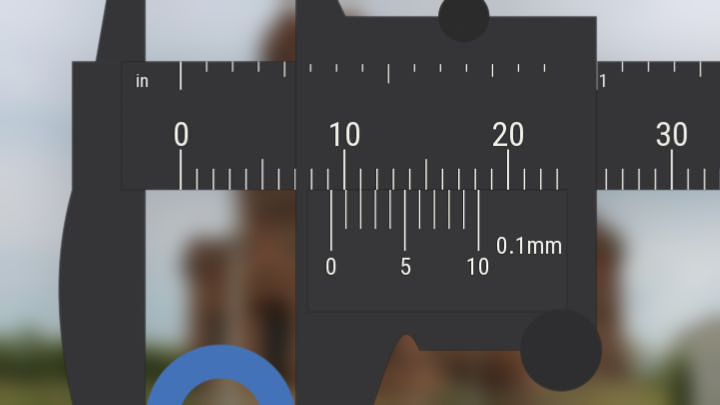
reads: 9.2
